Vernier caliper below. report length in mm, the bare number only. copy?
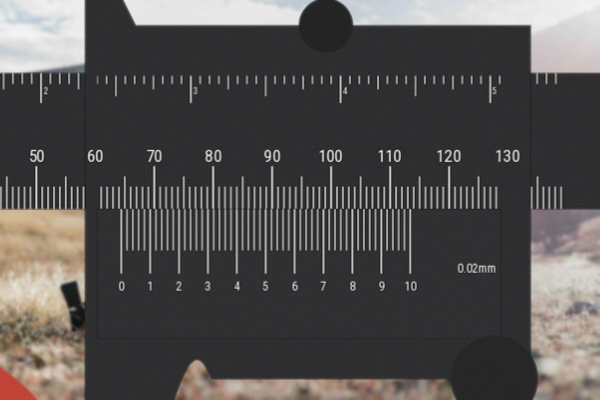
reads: 64.4
